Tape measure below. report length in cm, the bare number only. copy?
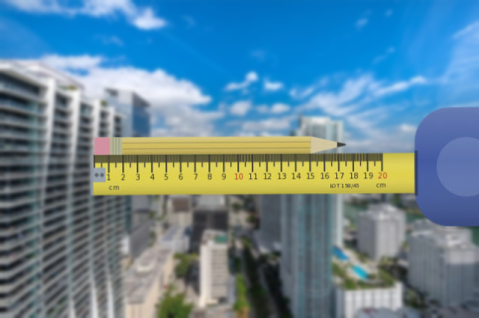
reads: 17.5
